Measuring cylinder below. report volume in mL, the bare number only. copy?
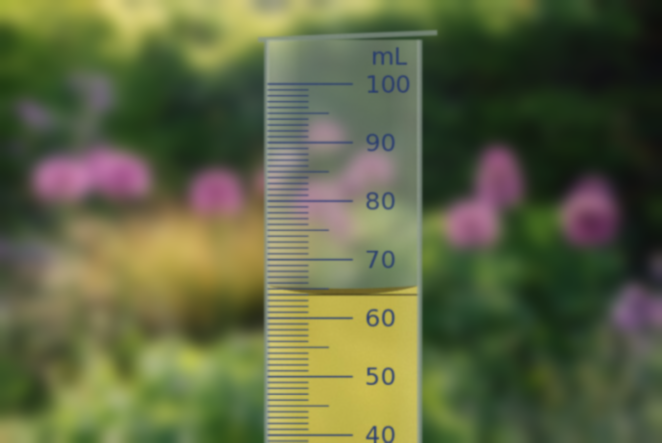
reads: 64
